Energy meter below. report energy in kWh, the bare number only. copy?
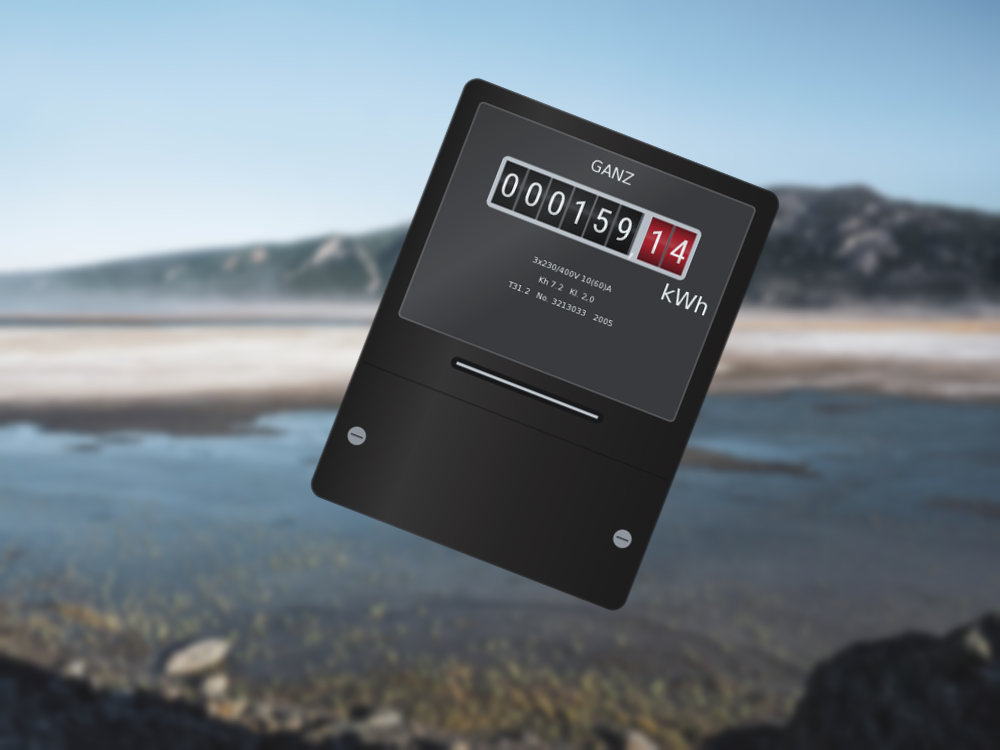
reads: 159.14
